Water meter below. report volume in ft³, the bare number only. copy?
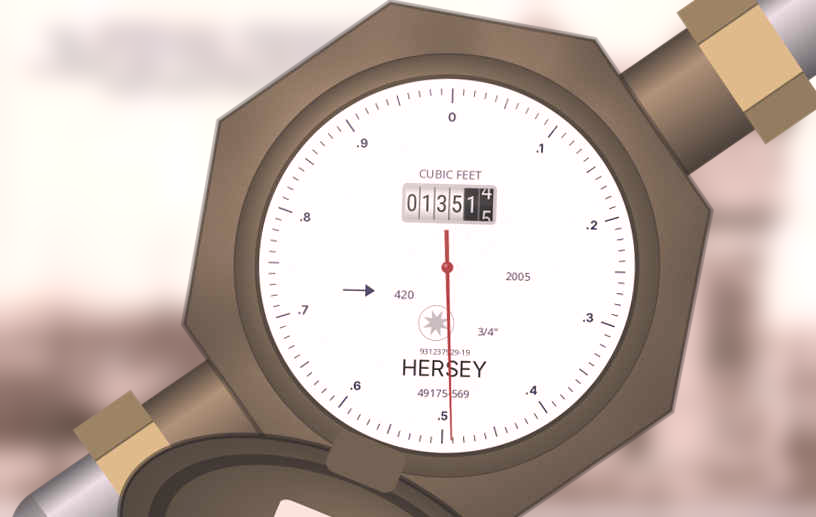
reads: 13514.49
